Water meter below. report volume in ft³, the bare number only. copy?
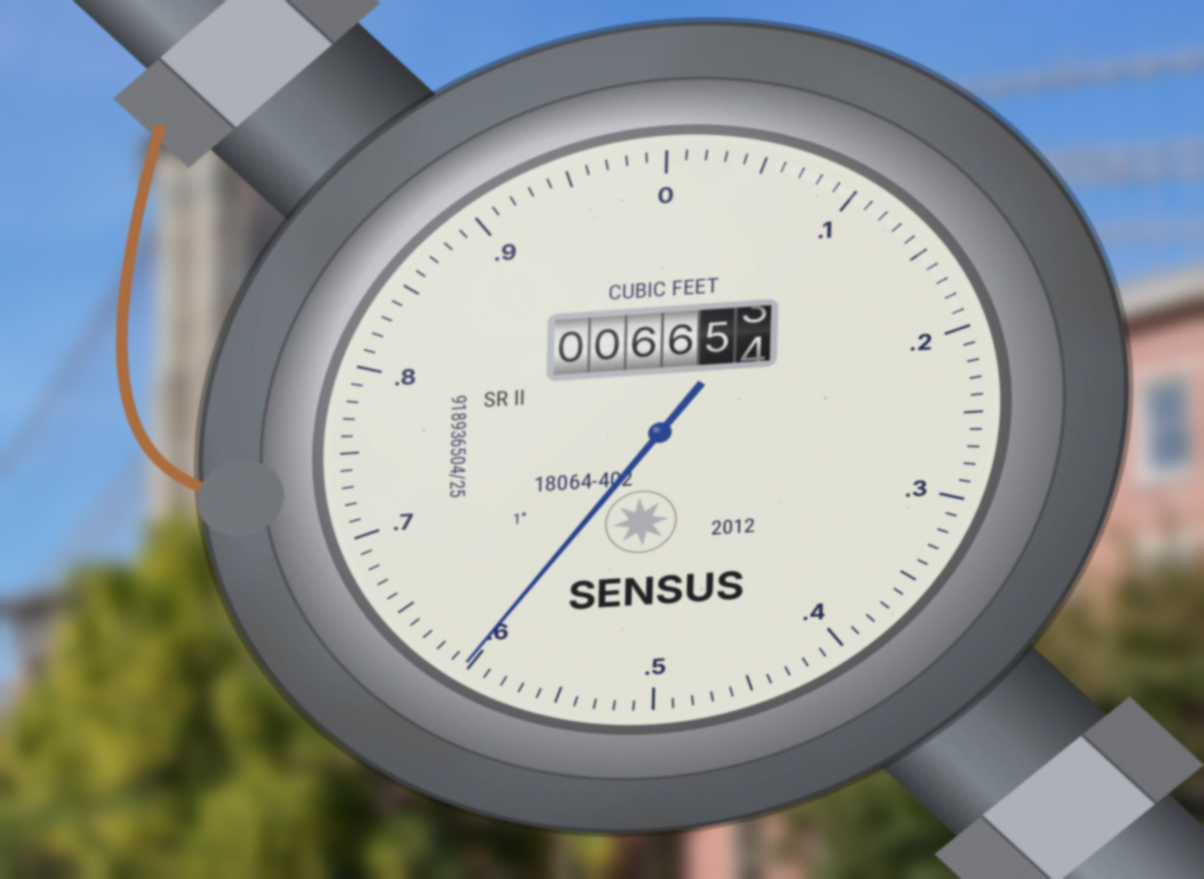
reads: 6653.60
